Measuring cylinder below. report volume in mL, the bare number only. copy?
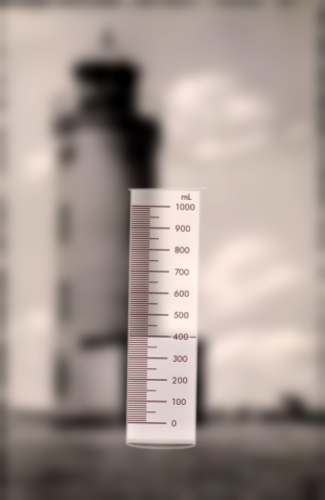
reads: 400
